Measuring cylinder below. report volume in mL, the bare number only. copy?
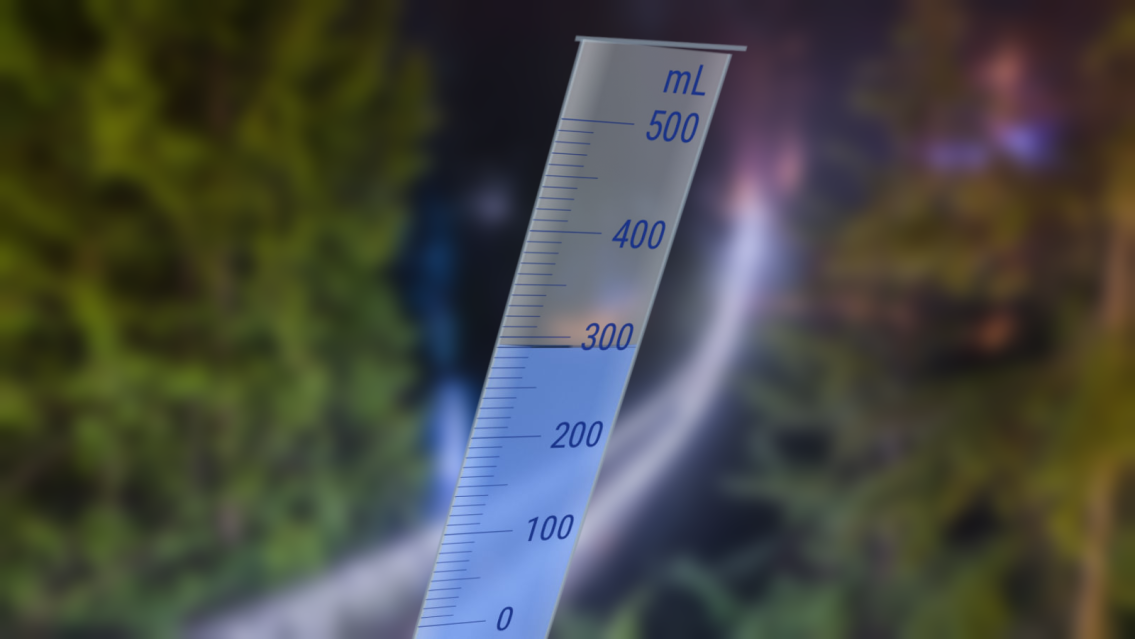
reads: 290
